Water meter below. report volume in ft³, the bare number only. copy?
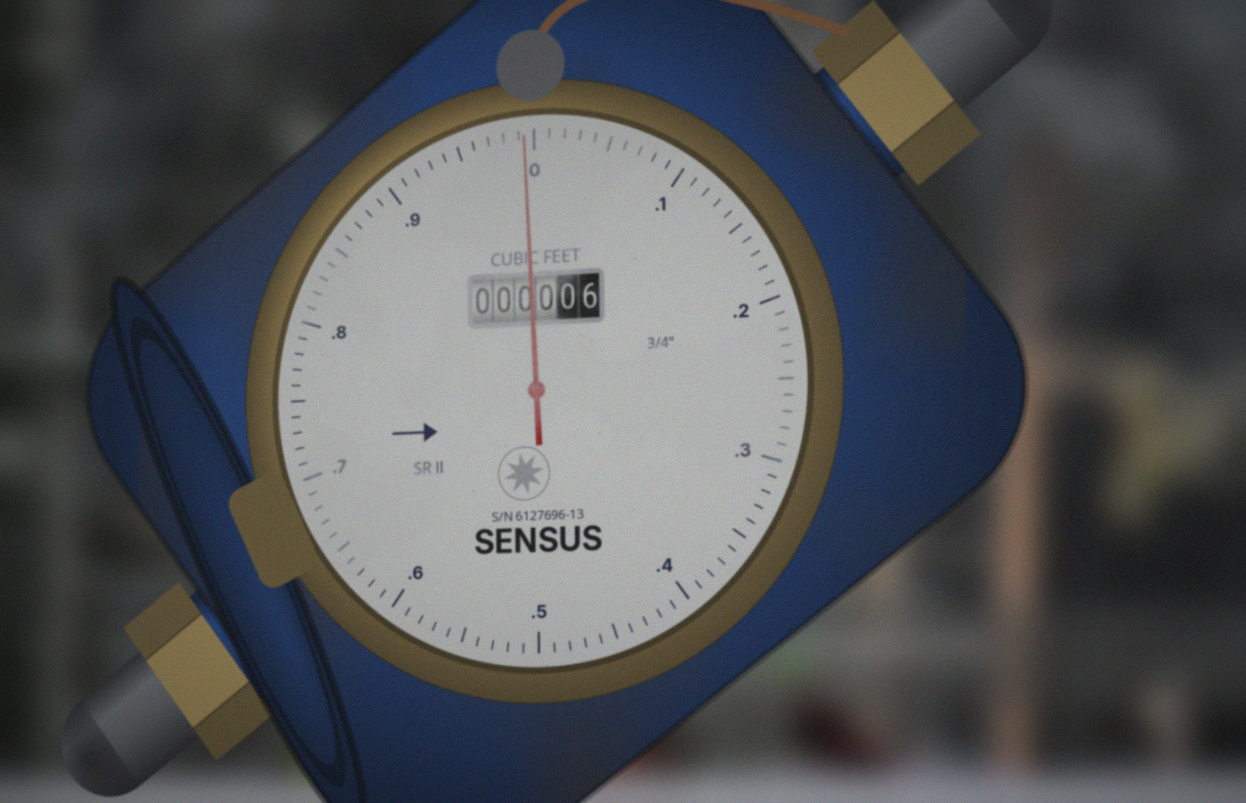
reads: 5.99
